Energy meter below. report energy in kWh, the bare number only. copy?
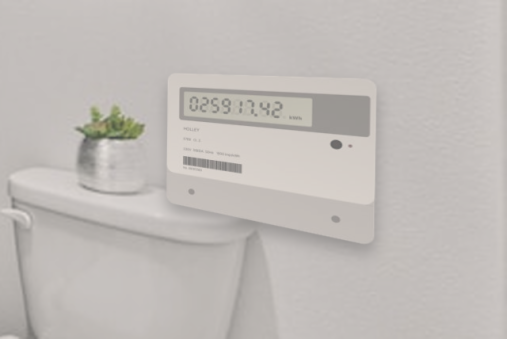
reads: 25917.42
